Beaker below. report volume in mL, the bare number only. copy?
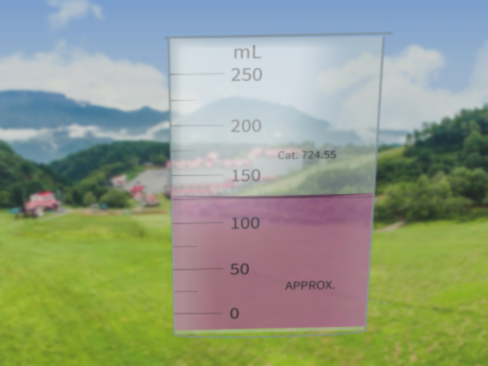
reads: 125
